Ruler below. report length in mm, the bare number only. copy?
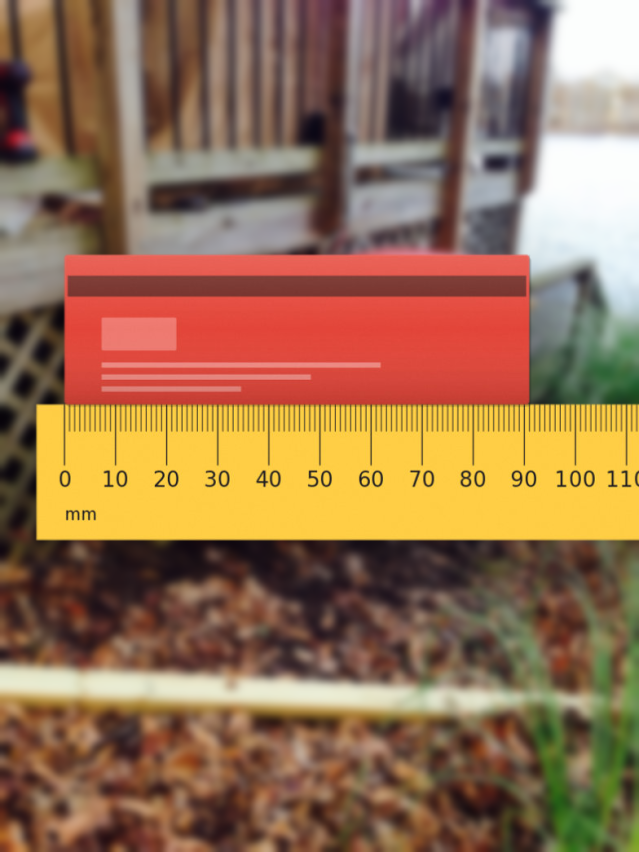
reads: 91
